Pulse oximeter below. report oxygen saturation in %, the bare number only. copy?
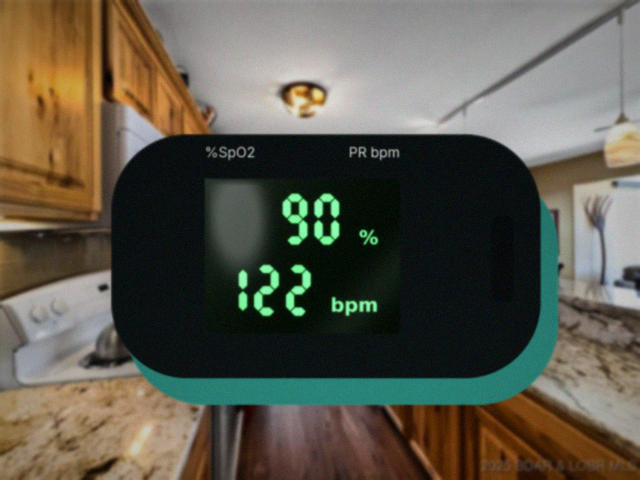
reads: 90
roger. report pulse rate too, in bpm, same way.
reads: 122
